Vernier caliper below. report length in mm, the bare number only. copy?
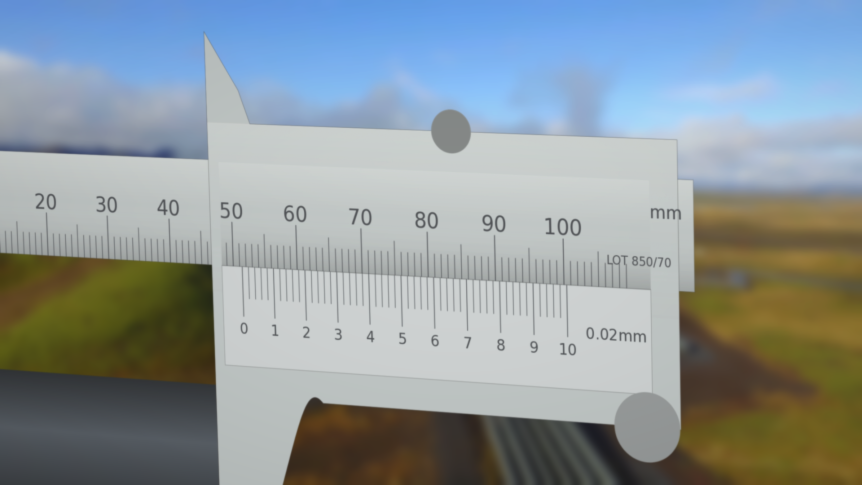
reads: 51.4
